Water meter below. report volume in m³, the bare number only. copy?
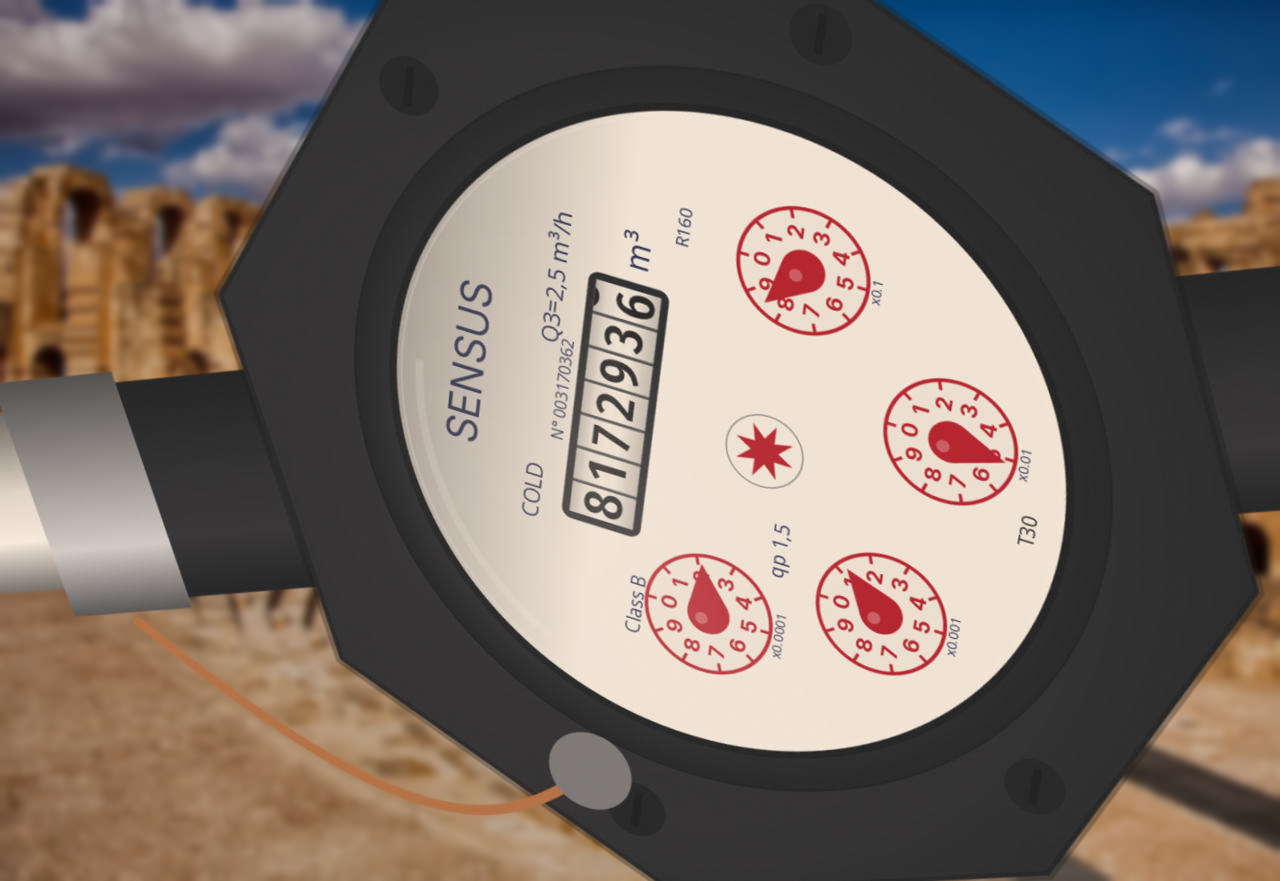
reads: 8172935.8512
